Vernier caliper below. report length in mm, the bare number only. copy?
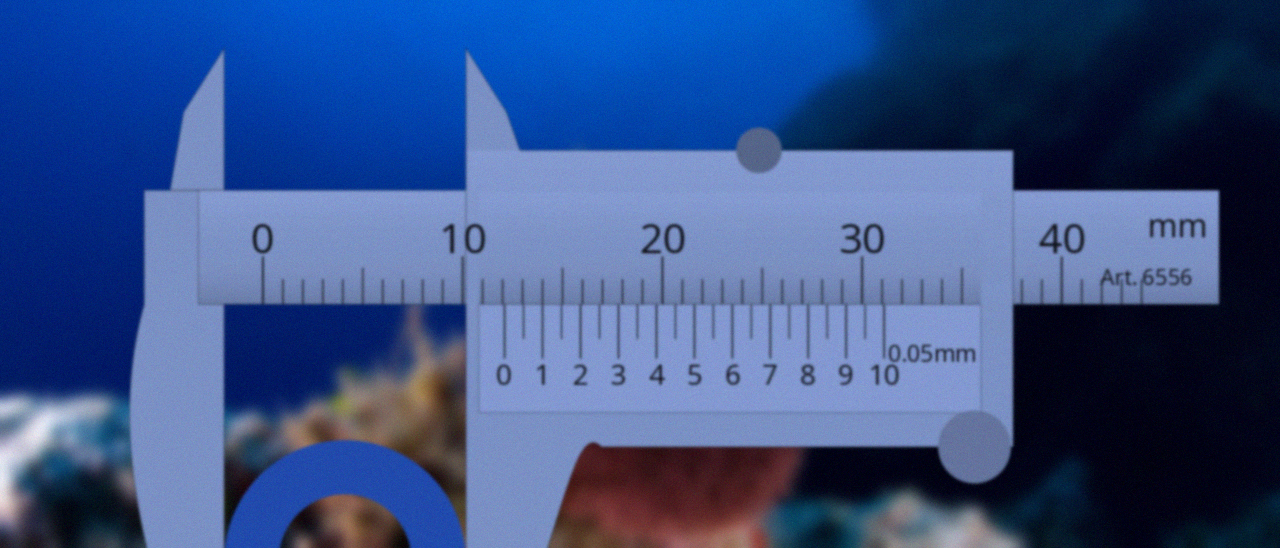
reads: 12.1
